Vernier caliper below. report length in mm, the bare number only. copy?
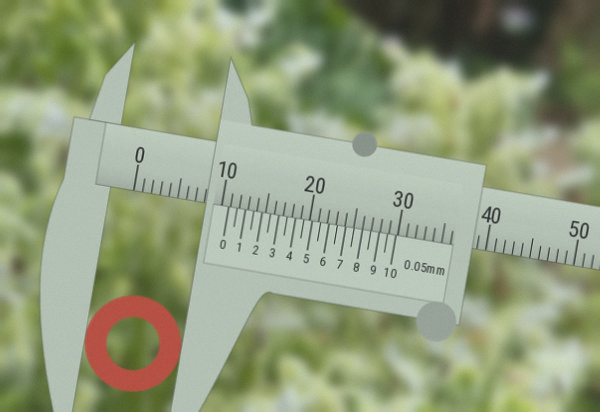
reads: 10.8
